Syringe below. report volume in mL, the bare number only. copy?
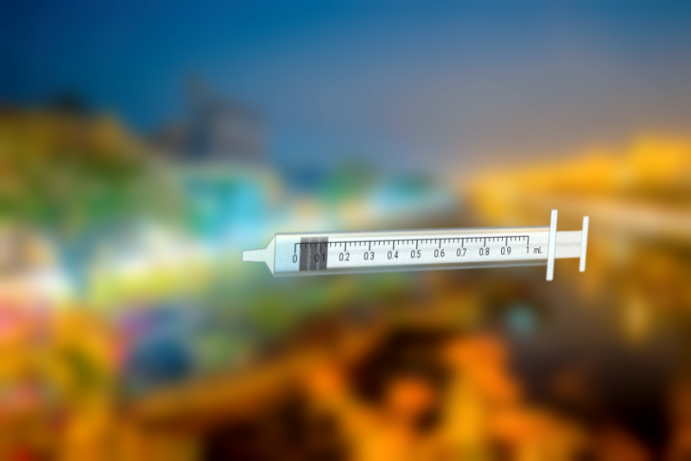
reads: 0.02
